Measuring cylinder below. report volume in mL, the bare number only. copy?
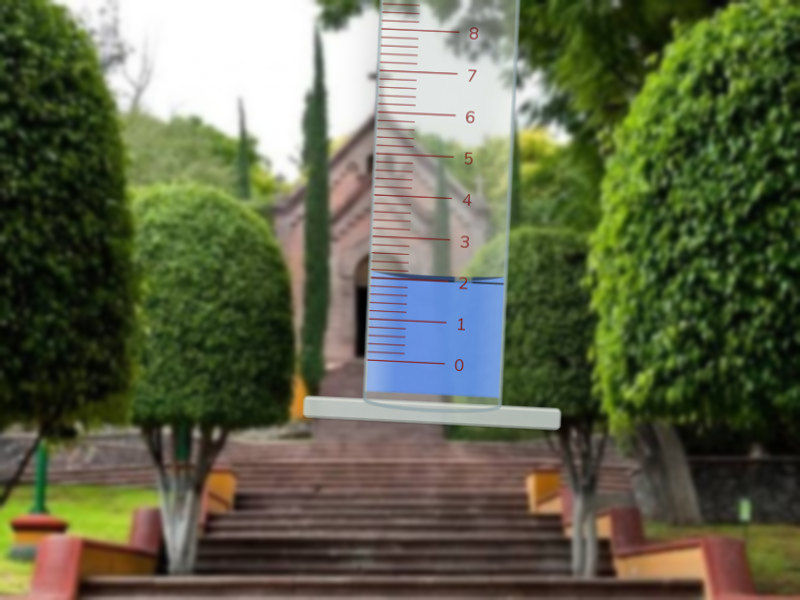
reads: 2
